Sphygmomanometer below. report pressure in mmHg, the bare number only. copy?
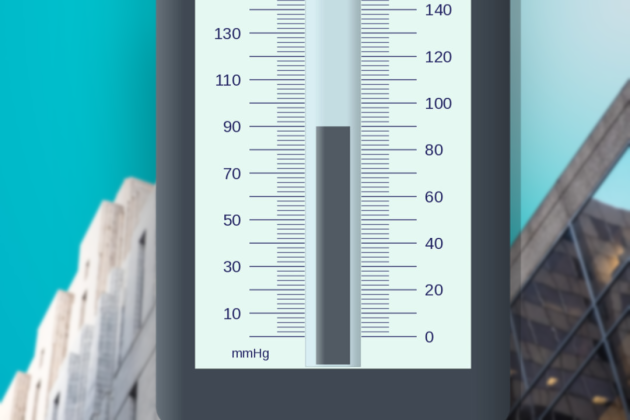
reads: 90
